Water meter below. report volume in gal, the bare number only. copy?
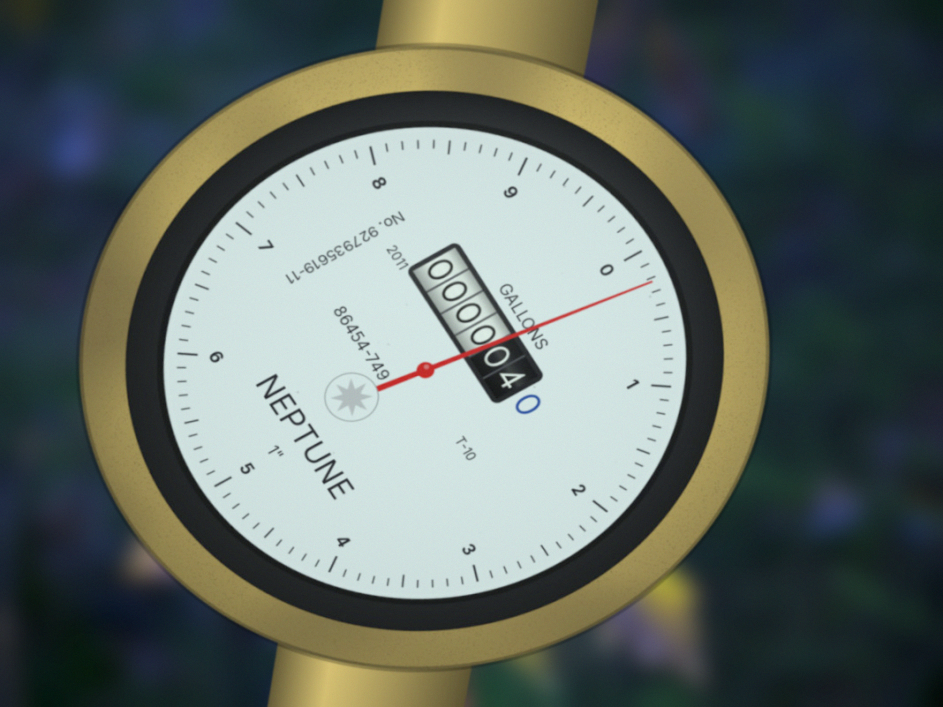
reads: 40.2
